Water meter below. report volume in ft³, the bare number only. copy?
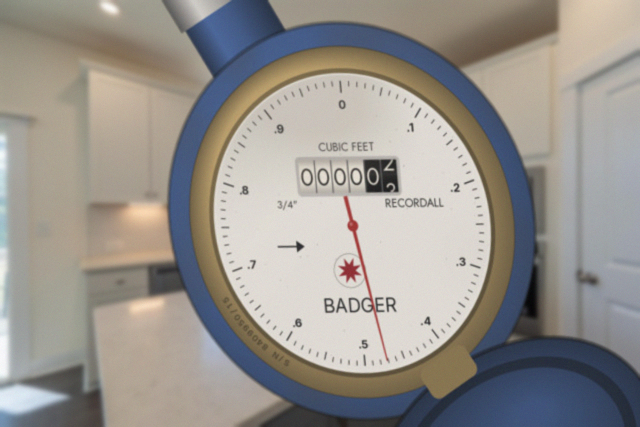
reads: 2.47
